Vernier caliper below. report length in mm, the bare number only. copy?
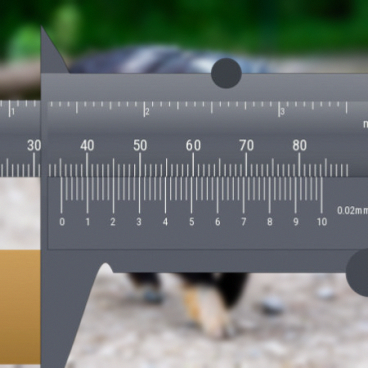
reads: 35.2
